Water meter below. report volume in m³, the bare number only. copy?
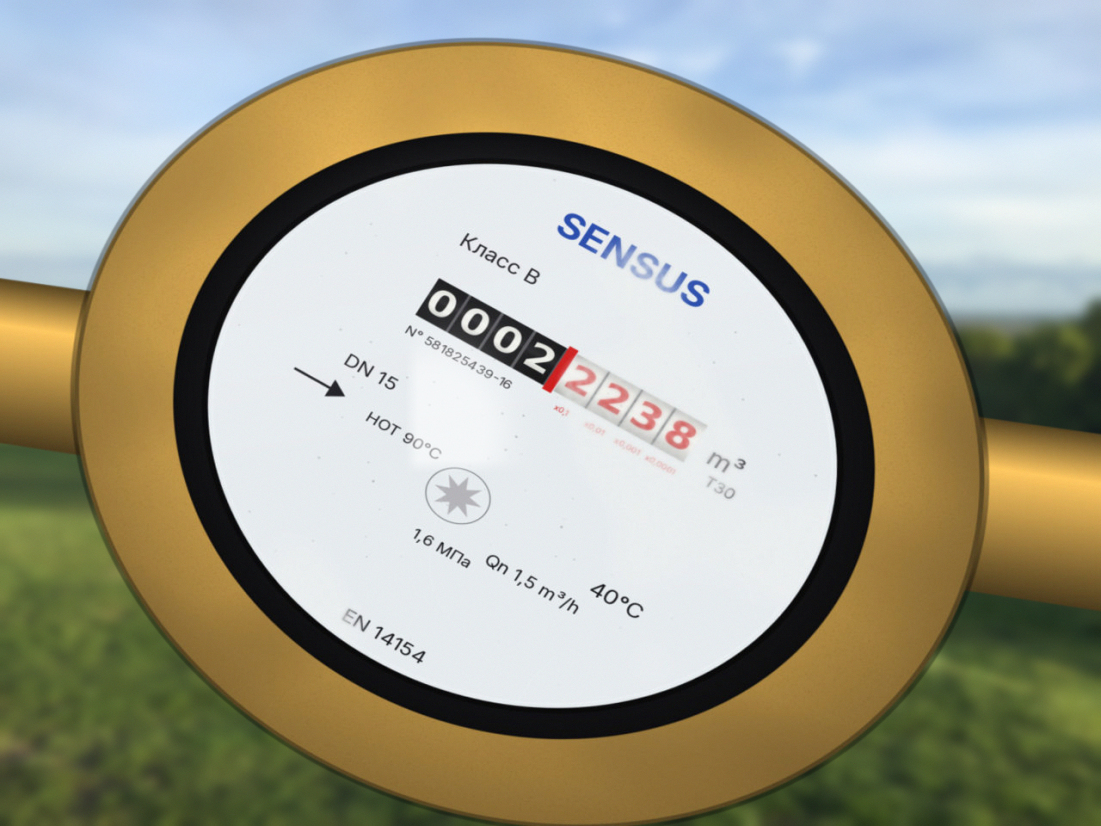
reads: 2.2238
